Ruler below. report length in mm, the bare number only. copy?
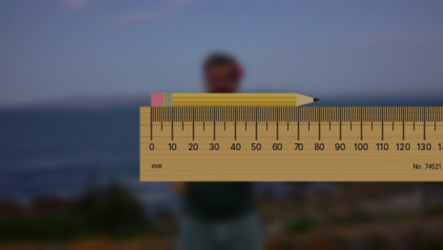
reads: 80
